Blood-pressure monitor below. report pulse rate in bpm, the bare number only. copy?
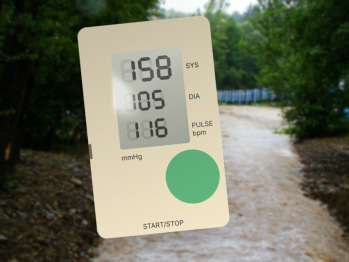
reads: 116
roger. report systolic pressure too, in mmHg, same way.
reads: 158
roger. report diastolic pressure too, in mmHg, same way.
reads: 105
